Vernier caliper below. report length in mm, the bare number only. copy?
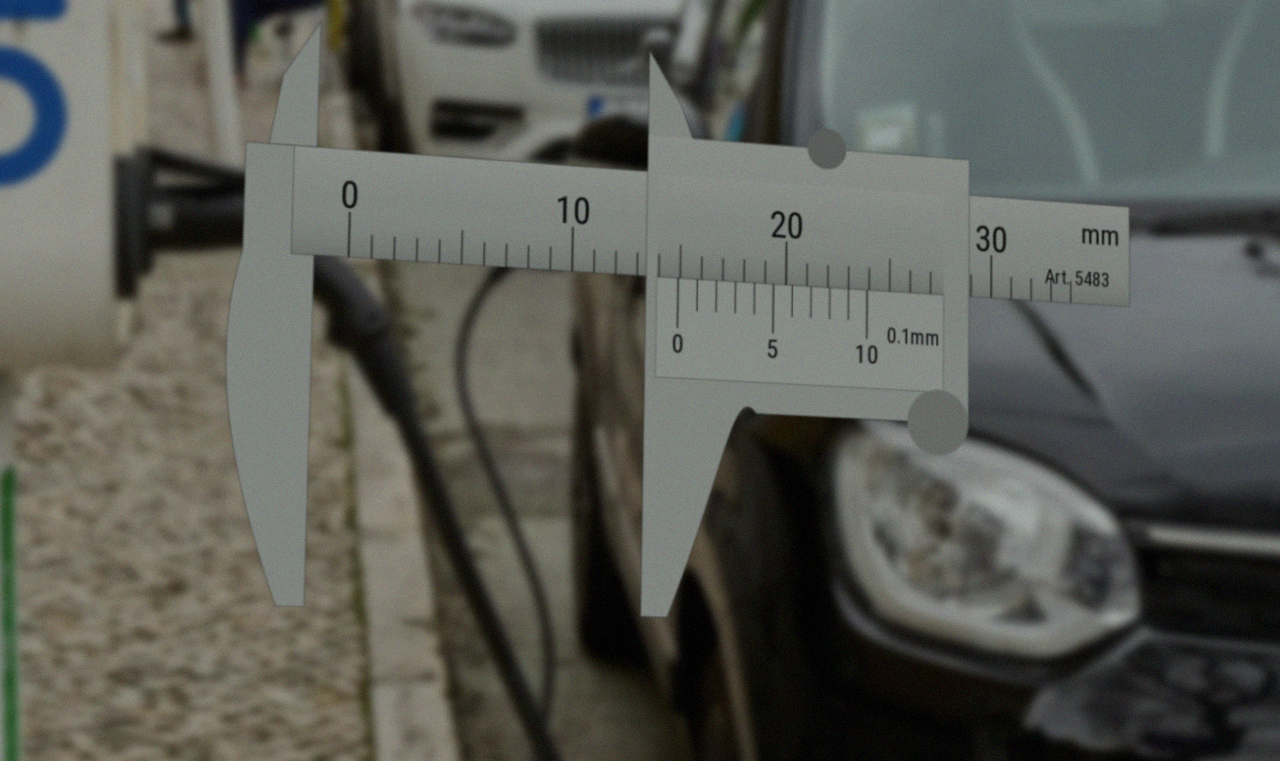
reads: 14.9
